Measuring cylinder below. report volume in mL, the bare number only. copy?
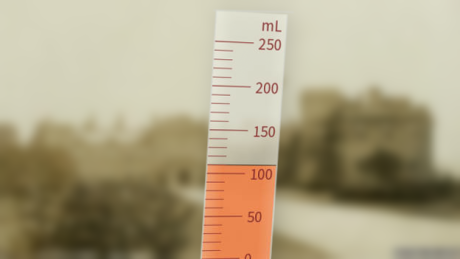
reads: 110
